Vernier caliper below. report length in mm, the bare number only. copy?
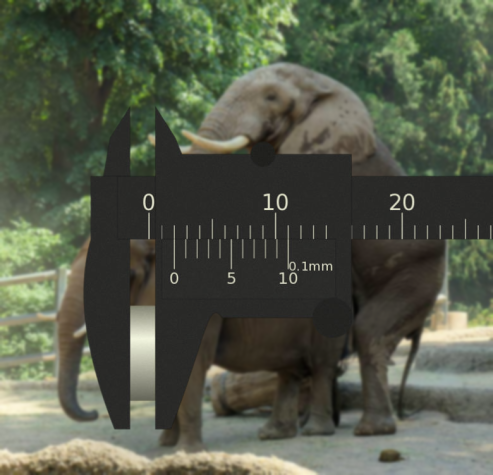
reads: 2.0
